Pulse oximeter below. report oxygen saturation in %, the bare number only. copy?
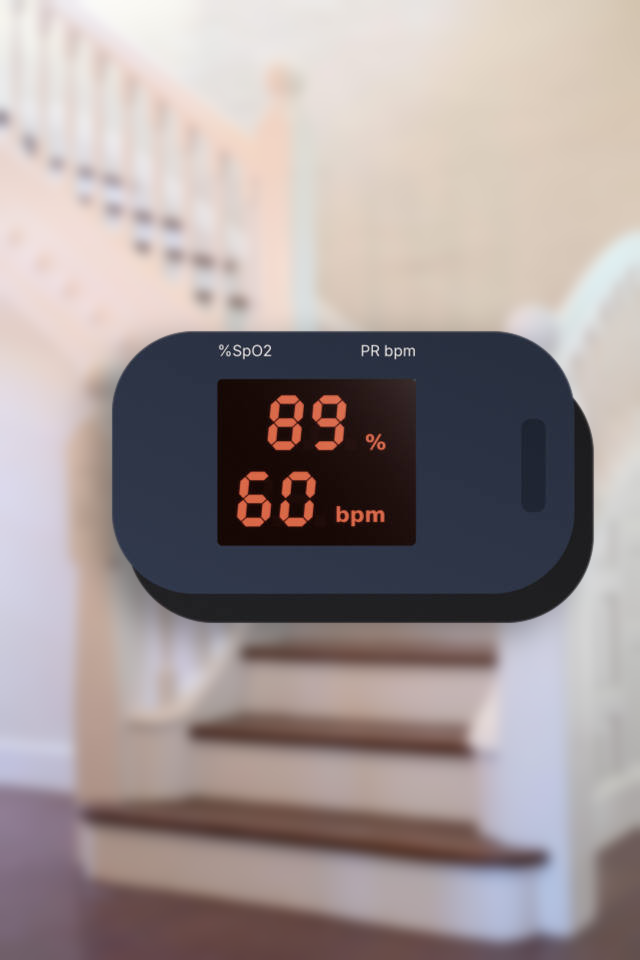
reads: 89
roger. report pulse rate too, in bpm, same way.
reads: 60
